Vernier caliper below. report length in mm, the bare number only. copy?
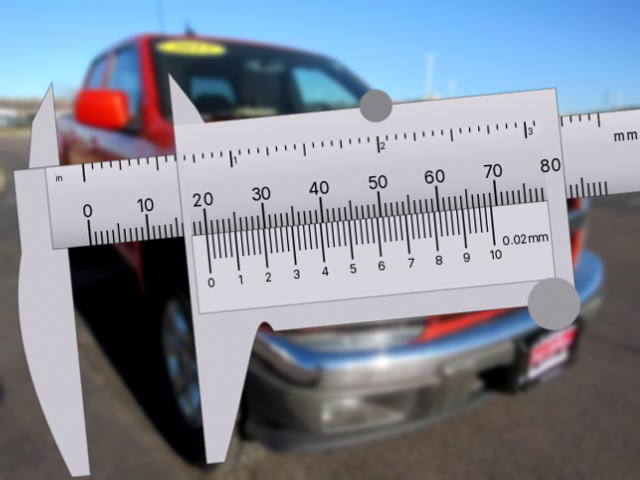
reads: 20.0
